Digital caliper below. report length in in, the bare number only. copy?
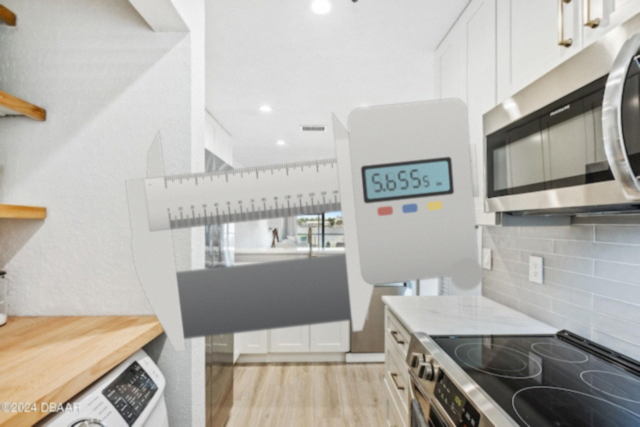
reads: 5.6555
